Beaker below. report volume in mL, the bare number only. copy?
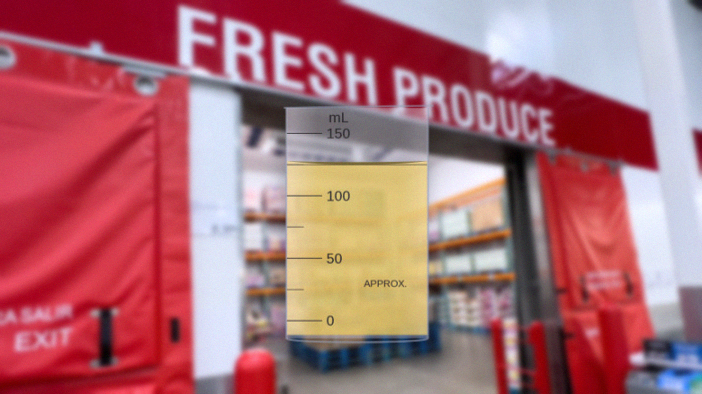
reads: 125
